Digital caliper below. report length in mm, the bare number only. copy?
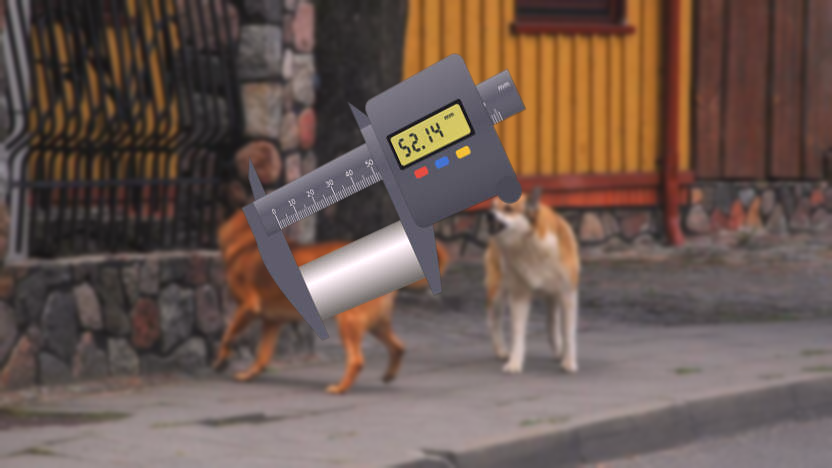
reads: 52.14
